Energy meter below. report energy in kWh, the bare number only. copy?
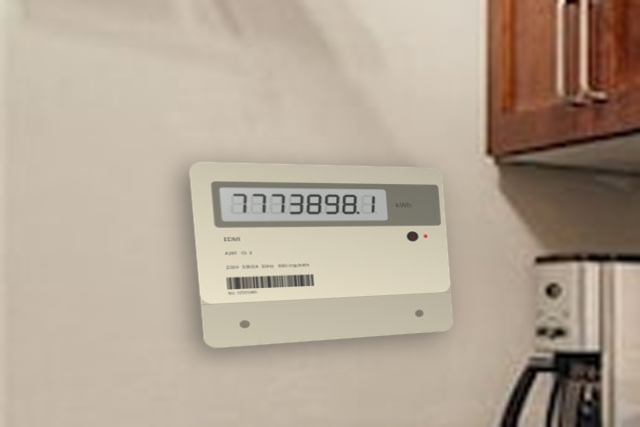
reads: 7773898.1
